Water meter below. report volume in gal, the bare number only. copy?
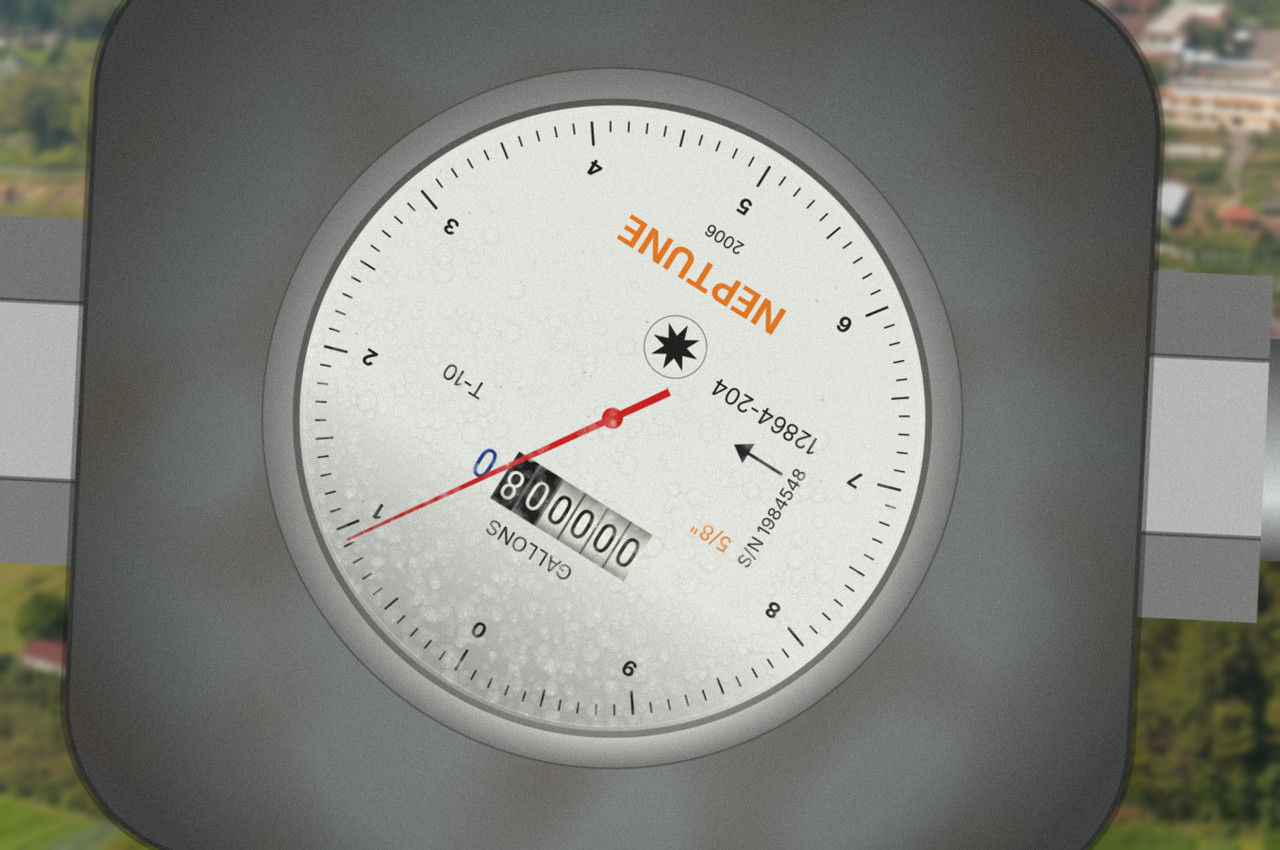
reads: 80.9
